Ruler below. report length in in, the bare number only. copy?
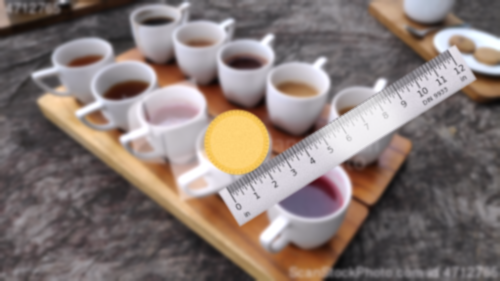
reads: 3
